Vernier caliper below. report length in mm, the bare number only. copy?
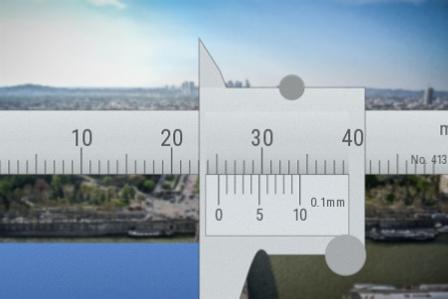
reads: 25.2
